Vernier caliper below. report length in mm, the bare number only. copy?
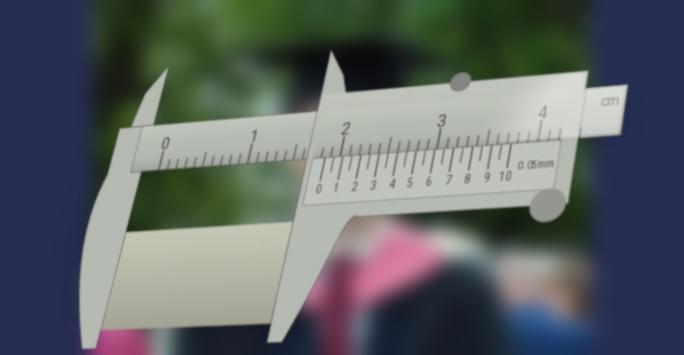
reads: 18.4
